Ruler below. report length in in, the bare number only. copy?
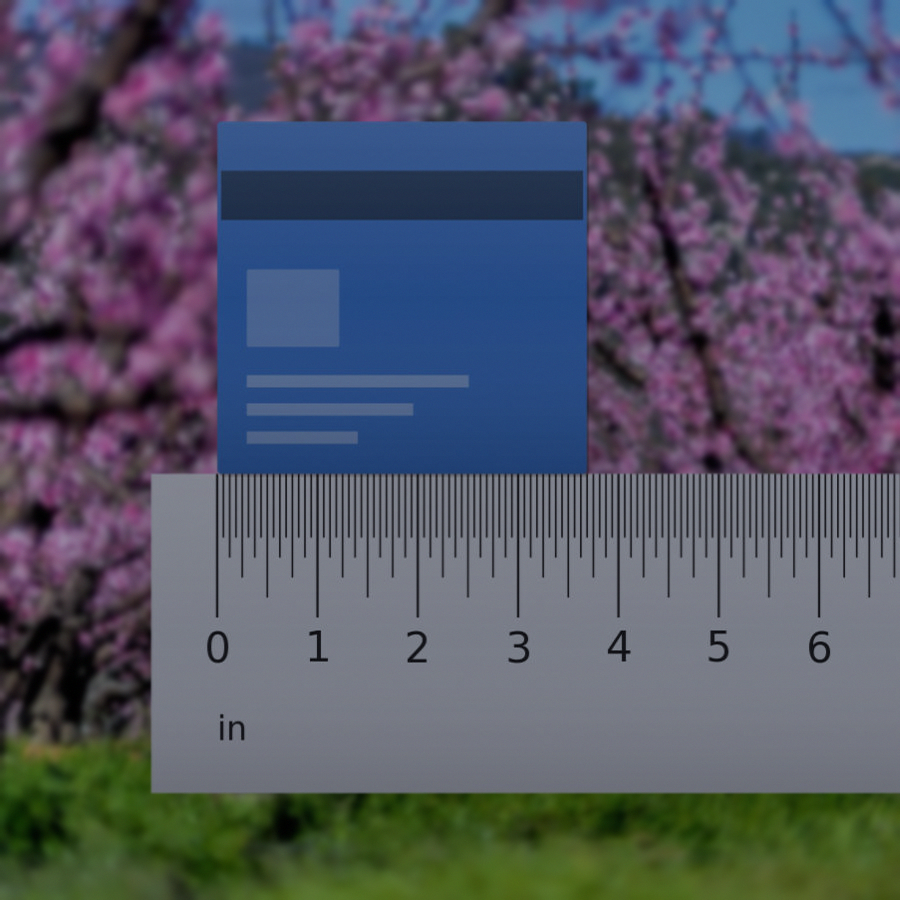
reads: 3.6875
